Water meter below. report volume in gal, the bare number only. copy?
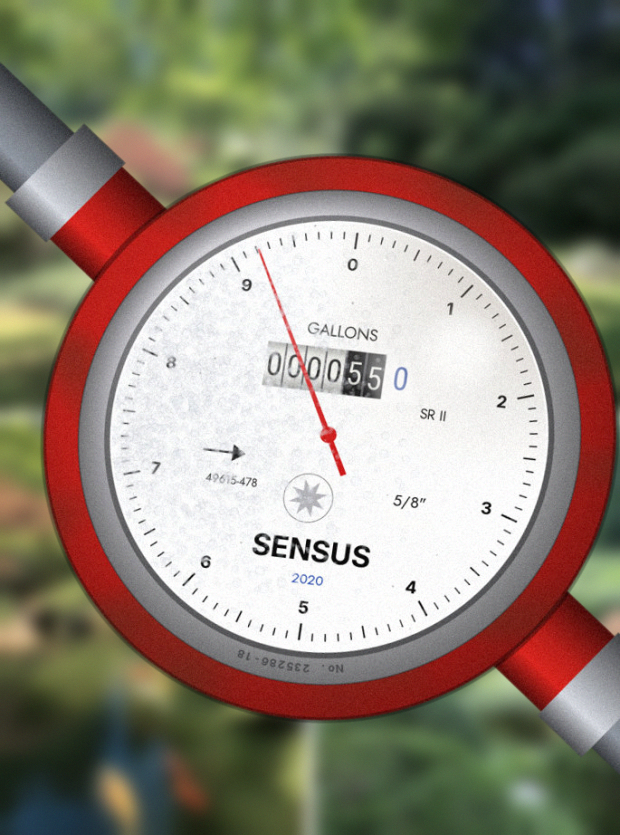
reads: 549.2
